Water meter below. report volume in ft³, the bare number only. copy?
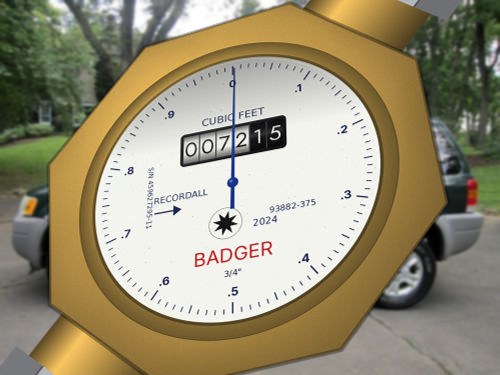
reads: 7215.00
